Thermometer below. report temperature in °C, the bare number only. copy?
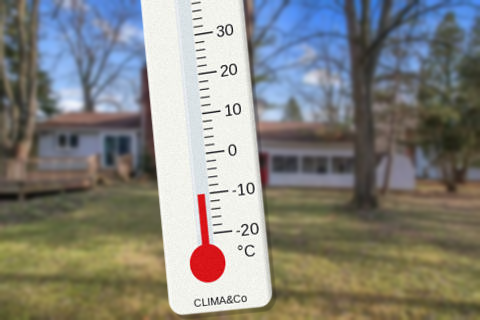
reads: -10
